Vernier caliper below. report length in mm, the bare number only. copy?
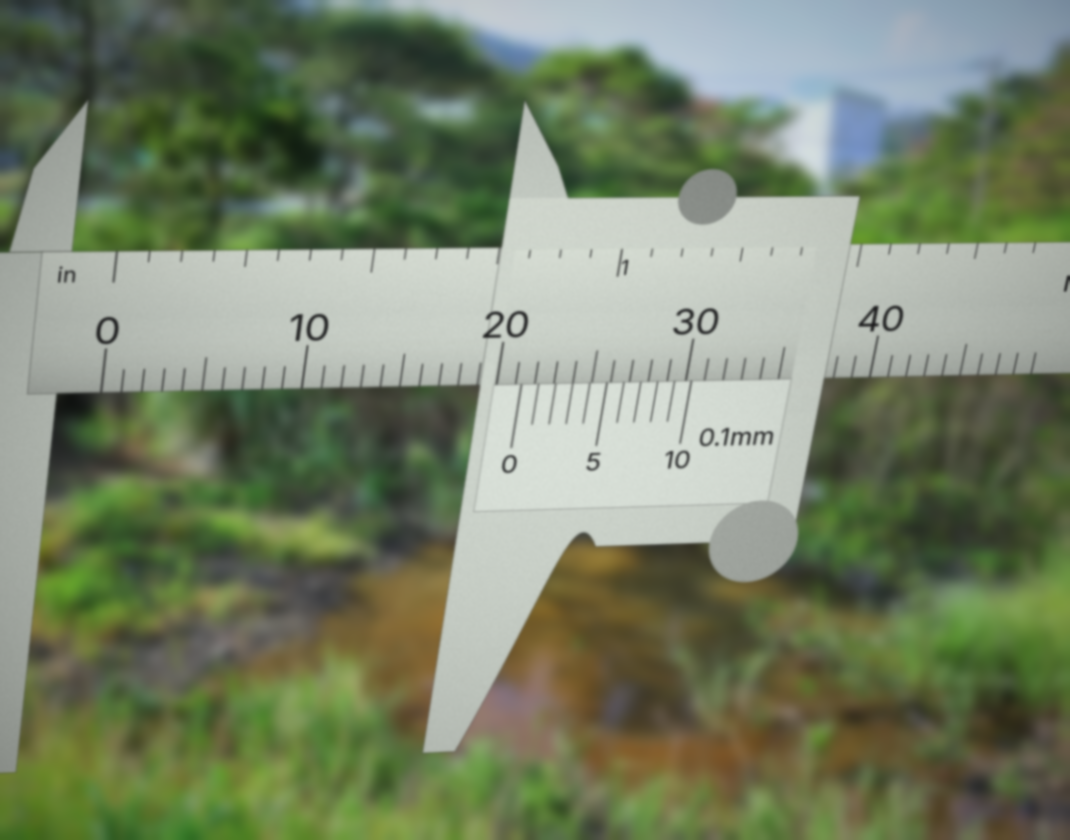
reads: 21.3
